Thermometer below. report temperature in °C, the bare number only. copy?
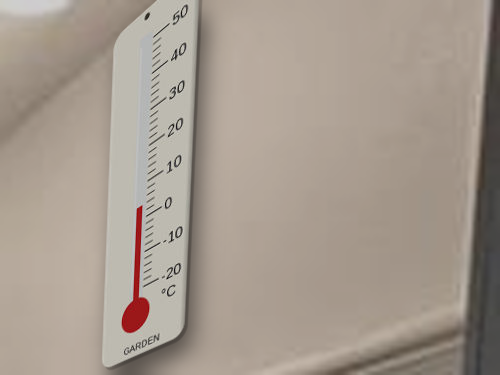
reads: 4
